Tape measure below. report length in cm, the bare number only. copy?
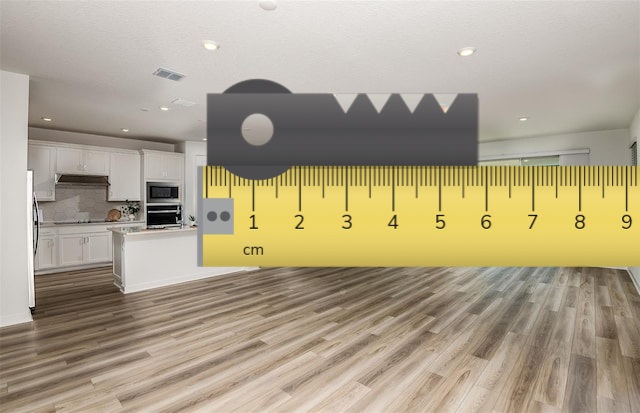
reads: 5.8
